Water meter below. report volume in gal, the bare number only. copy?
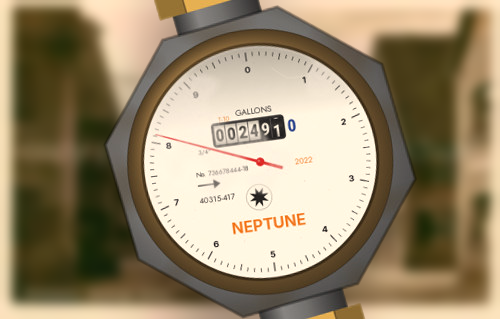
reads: 24908.1
